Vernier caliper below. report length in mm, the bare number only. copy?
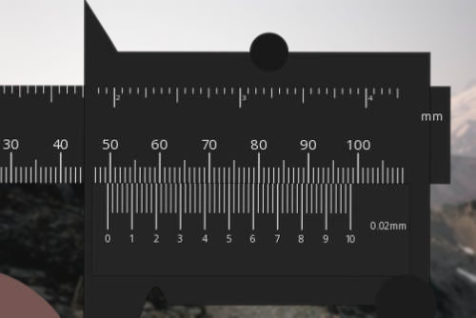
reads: 49.5
